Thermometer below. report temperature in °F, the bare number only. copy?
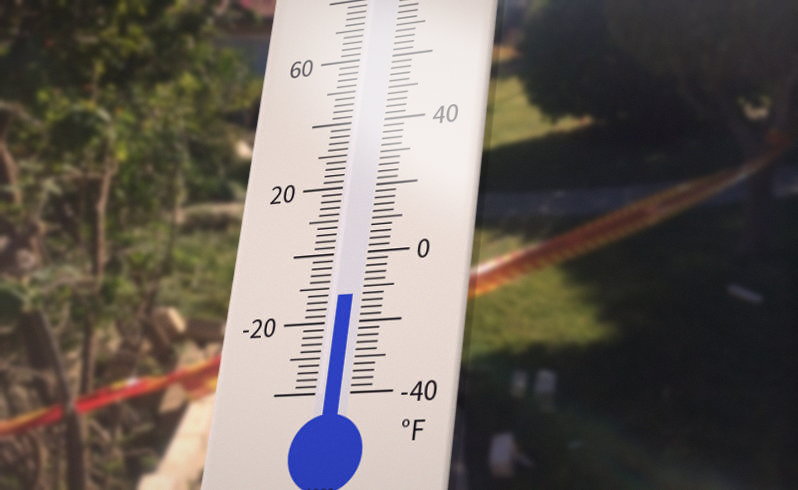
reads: -12
